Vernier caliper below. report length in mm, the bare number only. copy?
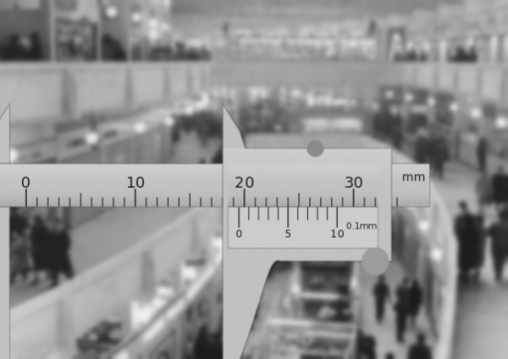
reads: 19.5
